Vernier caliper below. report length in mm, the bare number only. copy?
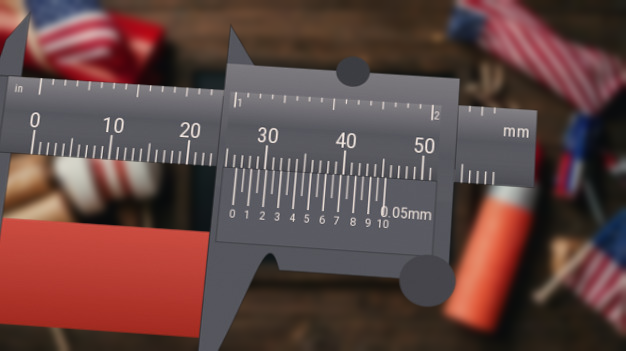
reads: 26.4
